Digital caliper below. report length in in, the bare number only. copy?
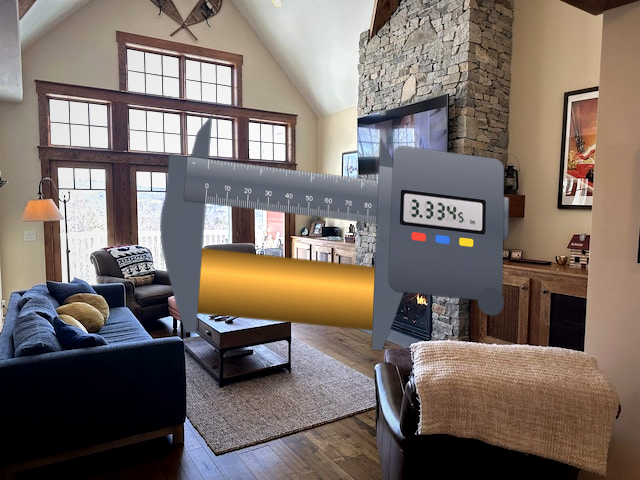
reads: 3.3345
